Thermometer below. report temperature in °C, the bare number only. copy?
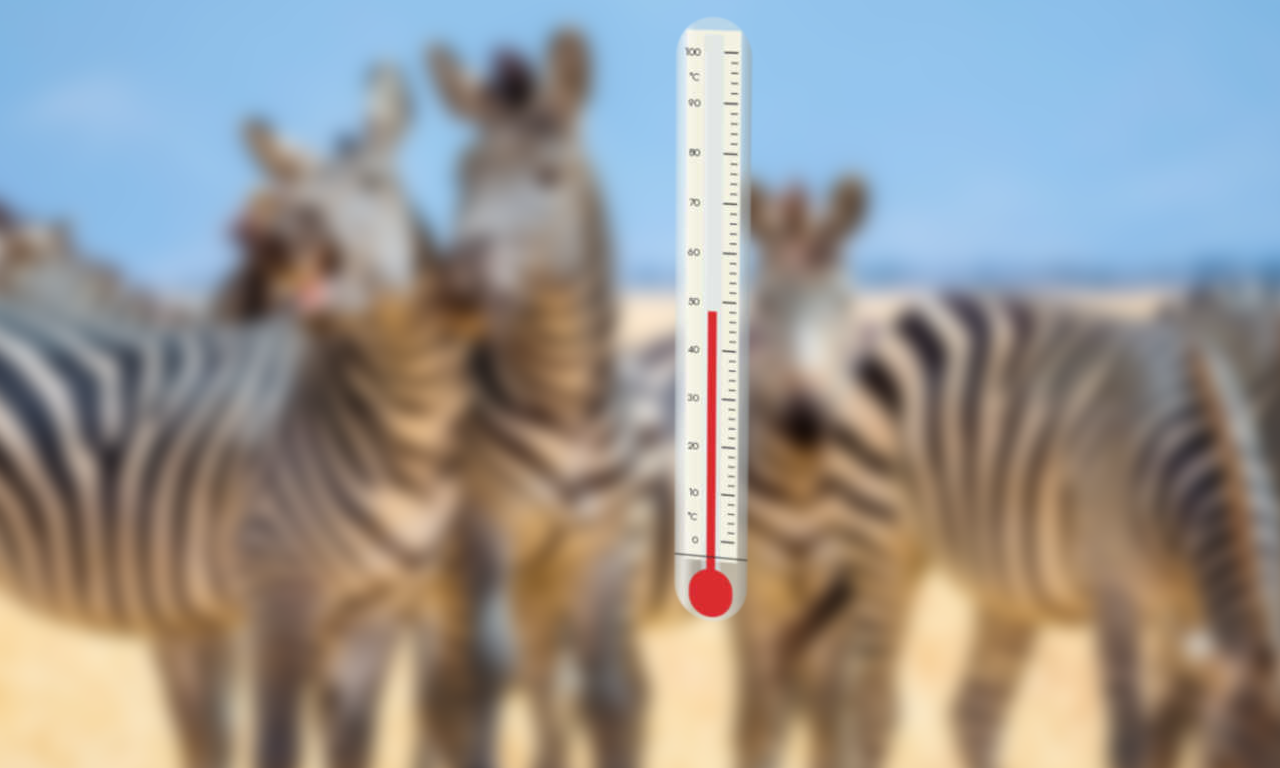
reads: 48
